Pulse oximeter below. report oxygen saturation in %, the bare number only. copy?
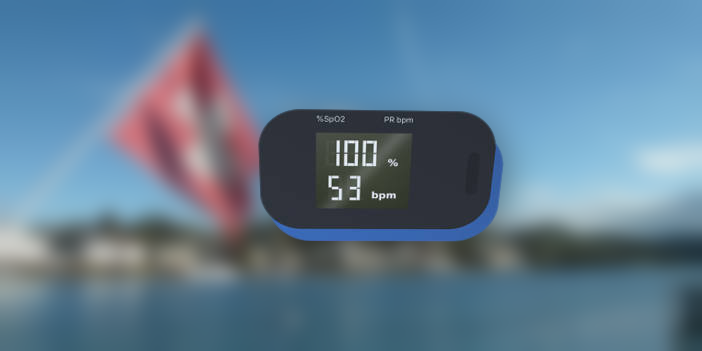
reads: 100
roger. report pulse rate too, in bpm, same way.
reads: 53
